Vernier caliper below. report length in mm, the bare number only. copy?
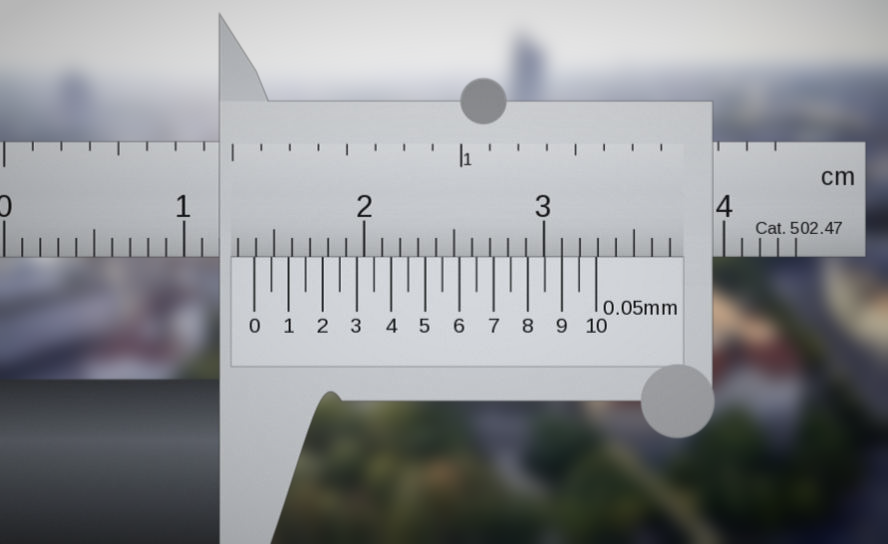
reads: 13.9
